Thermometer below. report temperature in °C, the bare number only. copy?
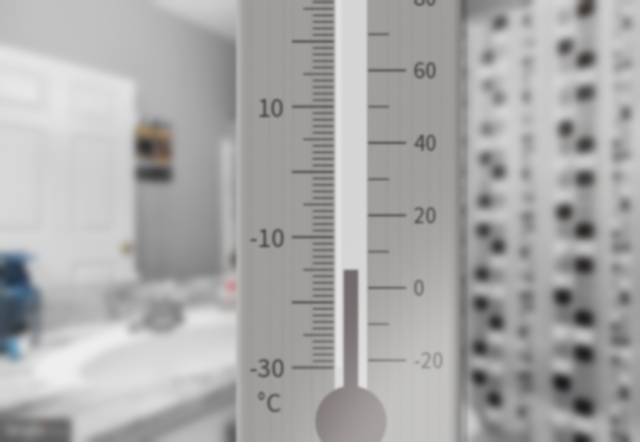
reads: -15
